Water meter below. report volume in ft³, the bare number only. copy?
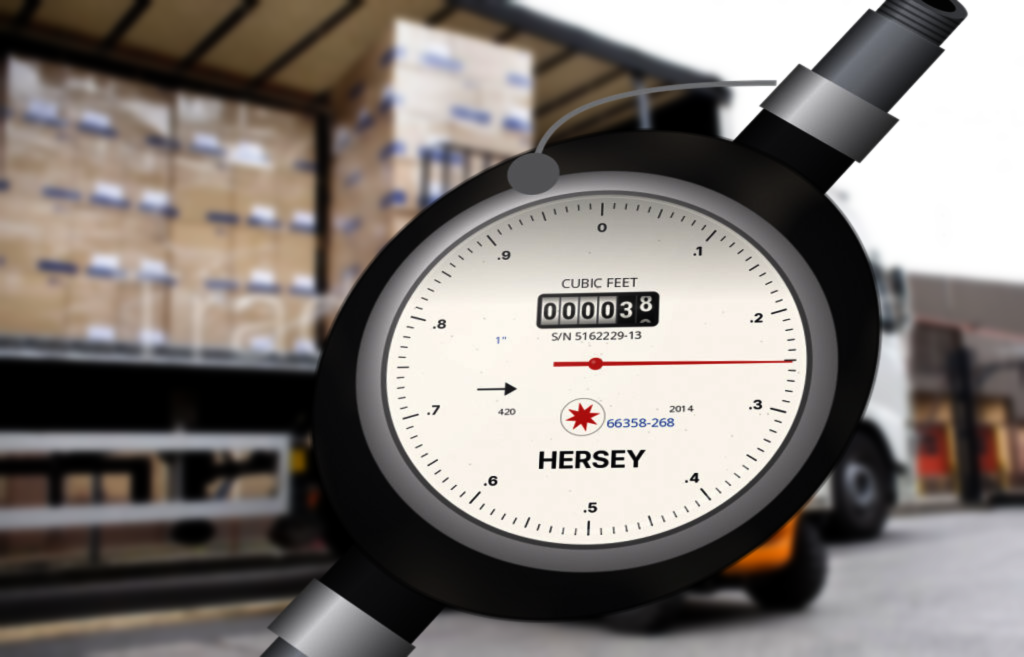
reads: 38.25
